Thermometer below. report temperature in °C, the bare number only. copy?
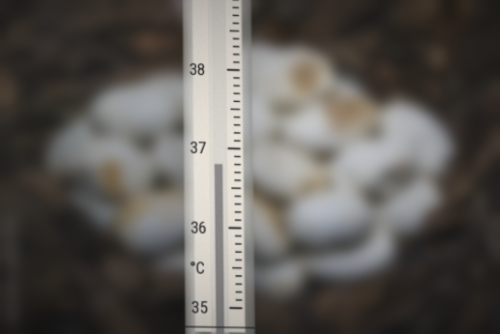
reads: 36.8
